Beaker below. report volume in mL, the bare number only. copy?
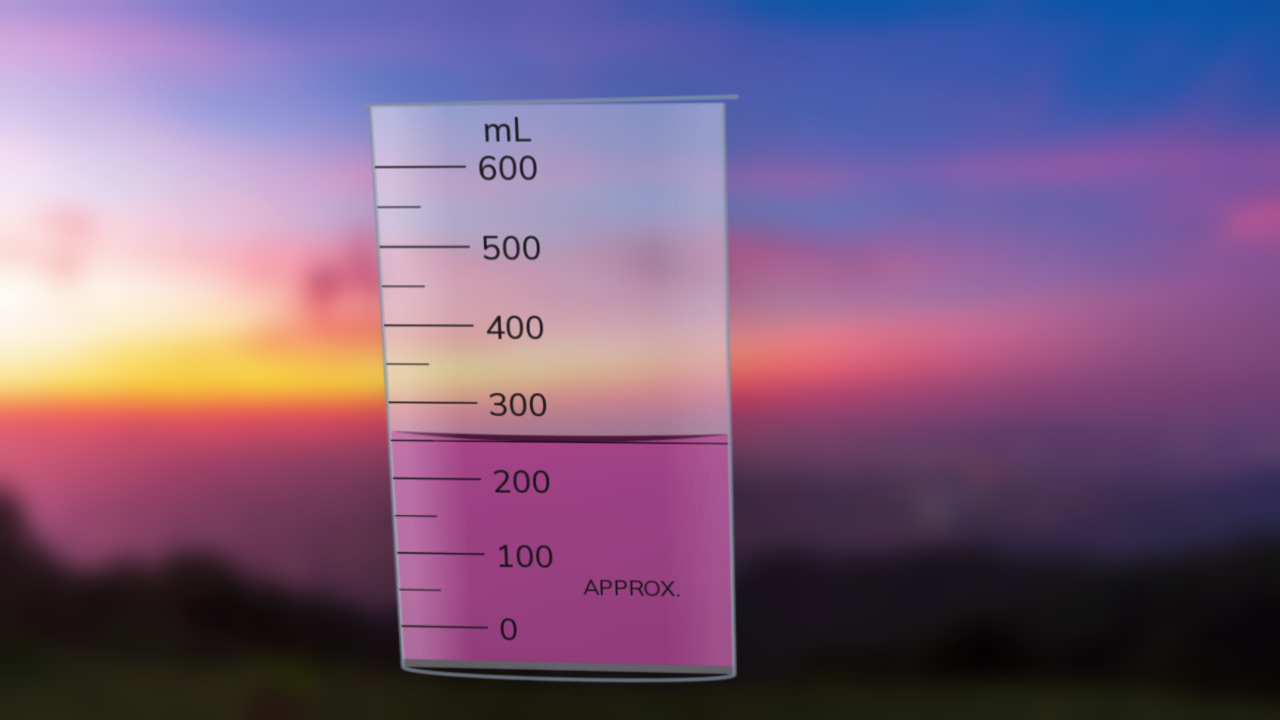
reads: 250
